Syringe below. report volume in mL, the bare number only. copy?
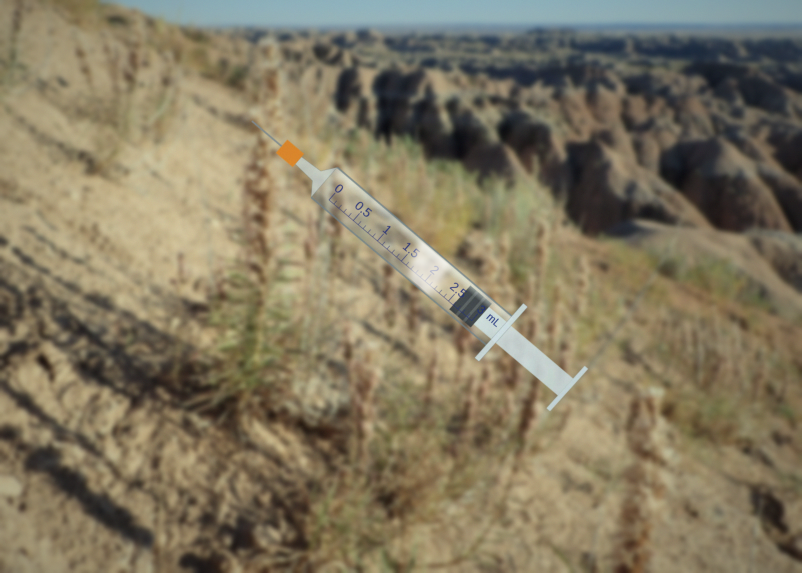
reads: 2.6
